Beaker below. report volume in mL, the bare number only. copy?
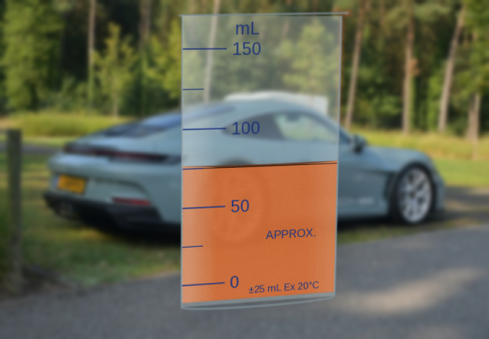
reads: 75
